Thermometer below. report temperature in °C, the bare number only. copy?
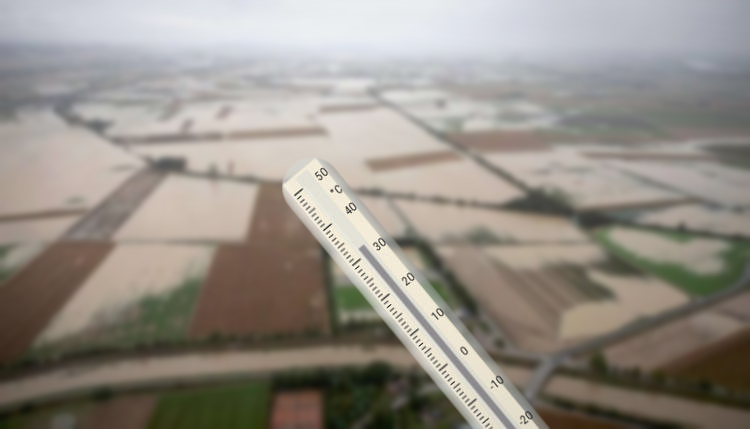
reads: 32
